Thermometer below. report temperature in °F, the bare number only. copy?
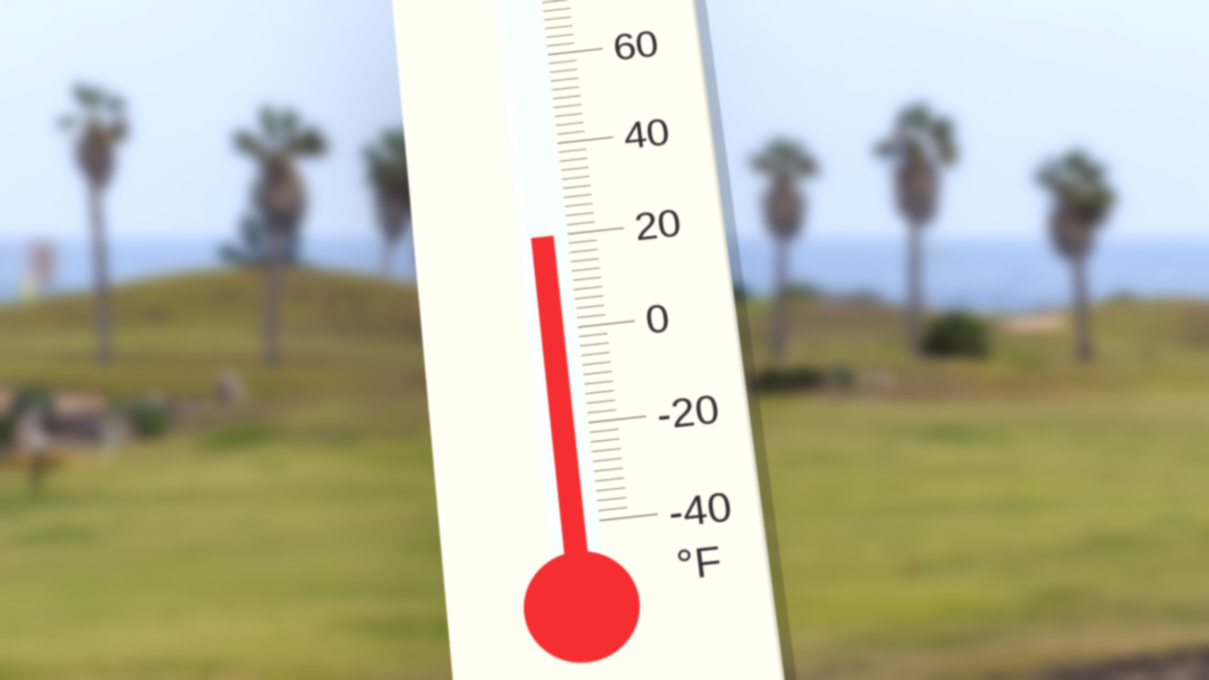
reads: 20
